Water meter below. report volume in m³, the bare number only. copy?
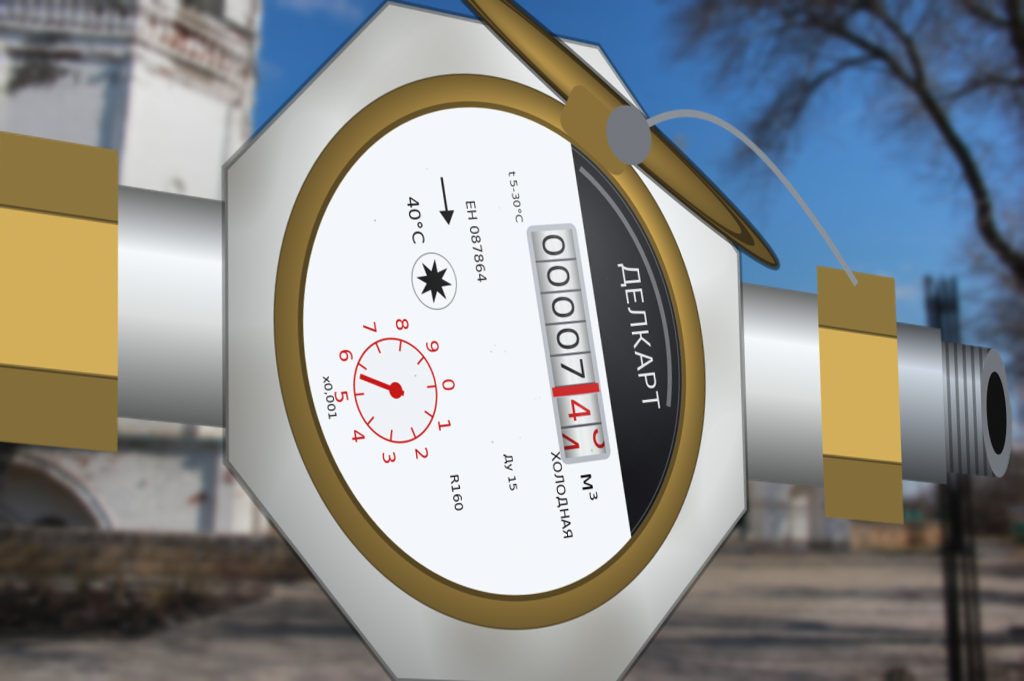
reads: 7.435
